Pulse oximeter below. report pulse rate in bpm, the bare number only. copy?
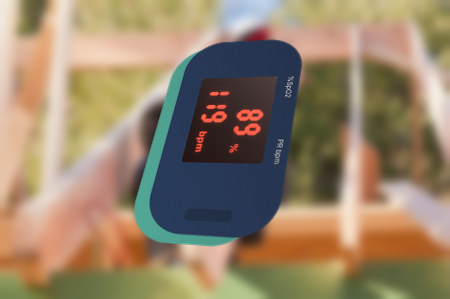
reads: 119
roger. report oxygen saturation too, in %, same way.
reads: 89
